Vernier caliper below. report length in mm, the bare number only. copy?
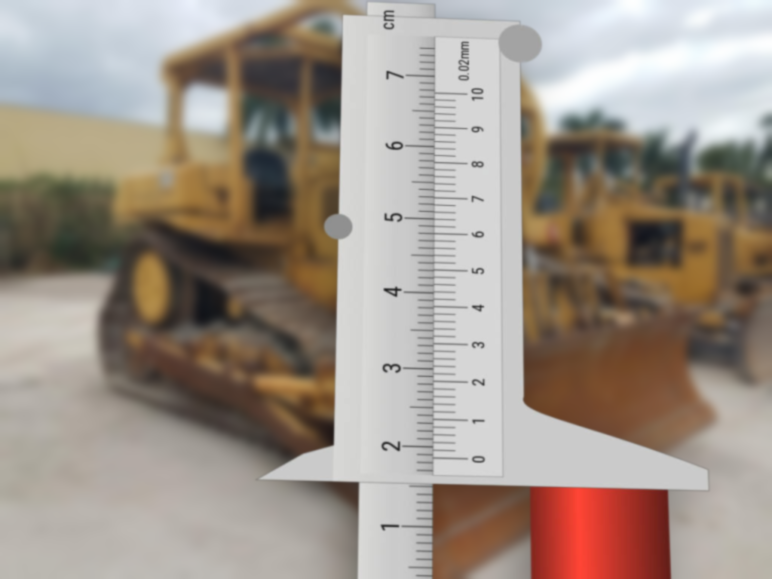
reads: 18.6
